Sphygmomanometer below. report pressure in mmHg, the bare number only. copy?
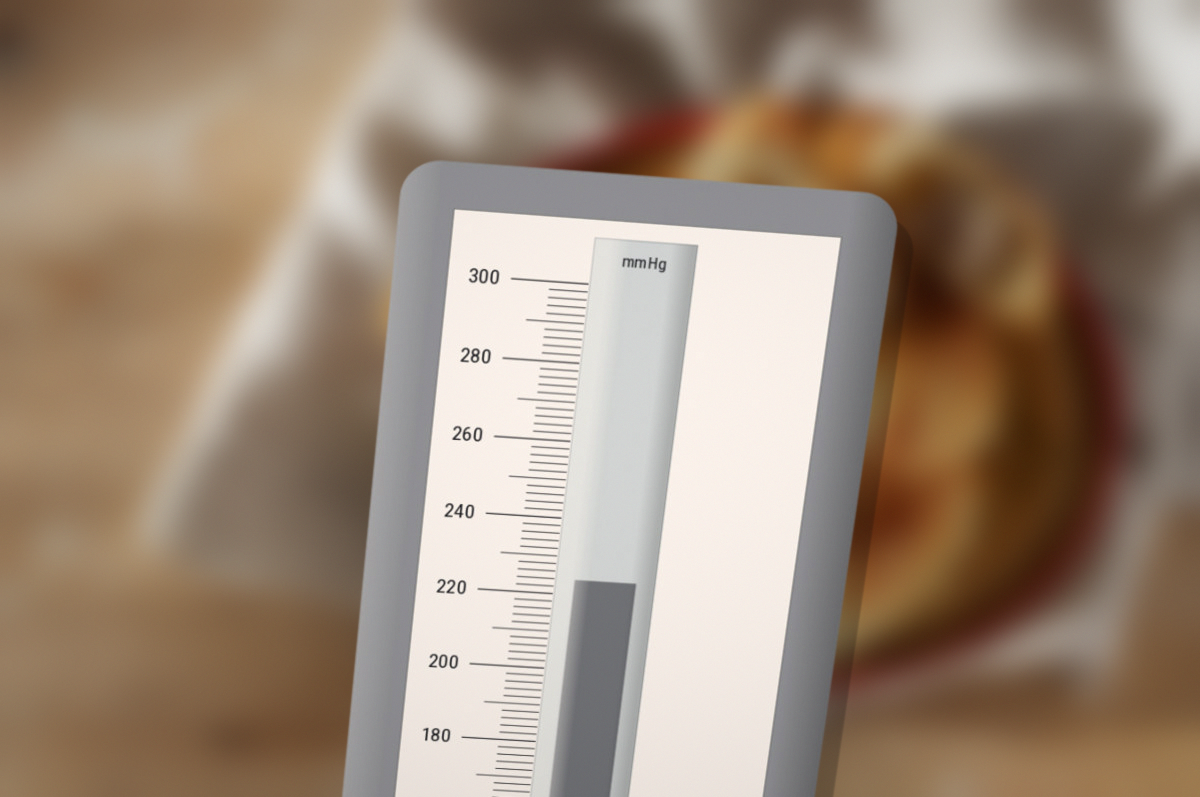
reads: 224
